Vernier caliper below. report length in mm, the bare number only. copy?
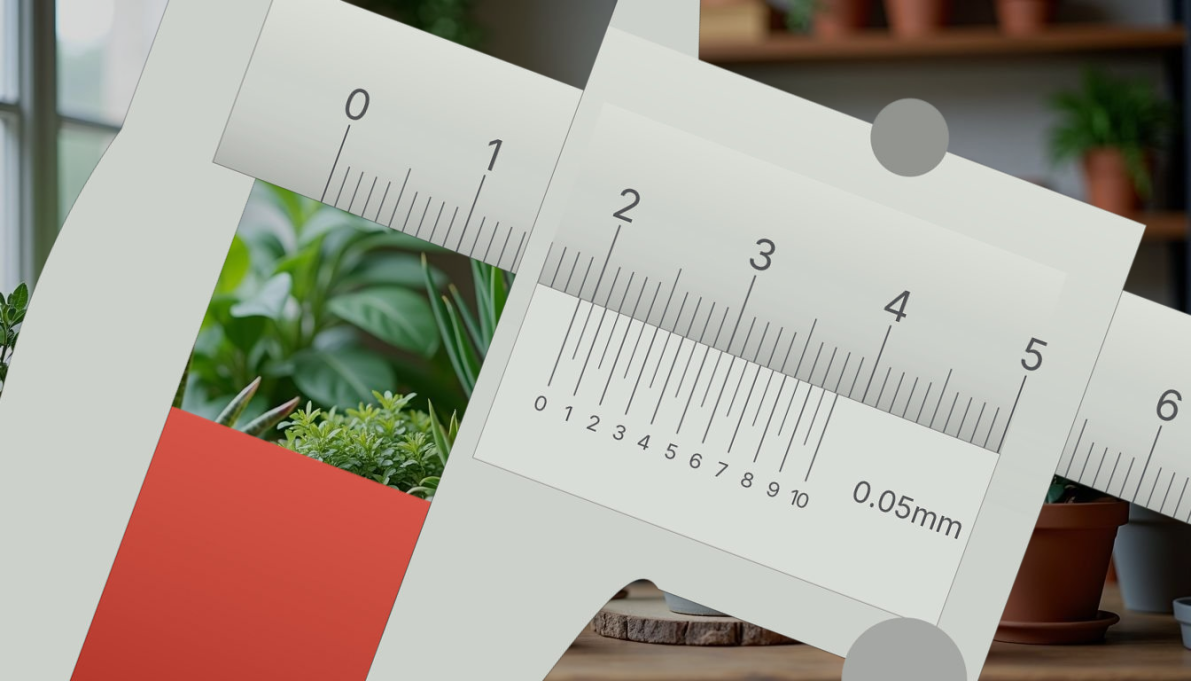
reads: 19.2
